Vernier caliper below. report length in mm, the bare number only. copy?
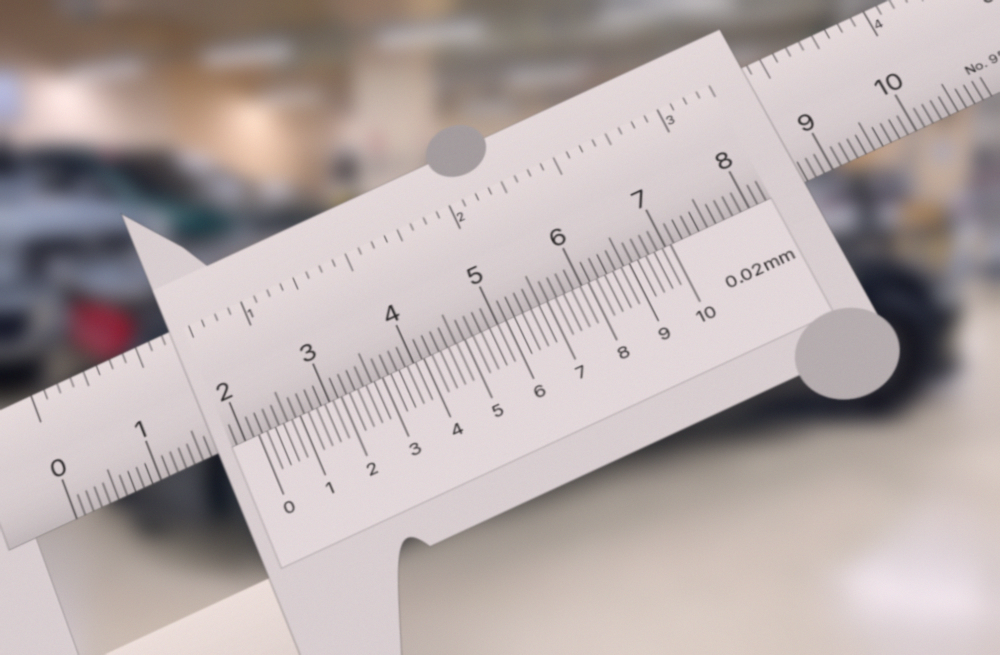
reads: 21.6
